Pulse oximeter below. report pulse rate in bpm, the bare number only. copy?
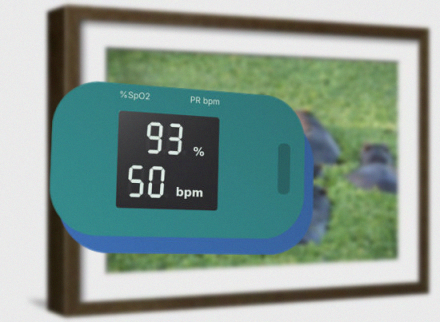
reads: 50
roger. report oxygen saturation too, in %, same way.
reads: 93
